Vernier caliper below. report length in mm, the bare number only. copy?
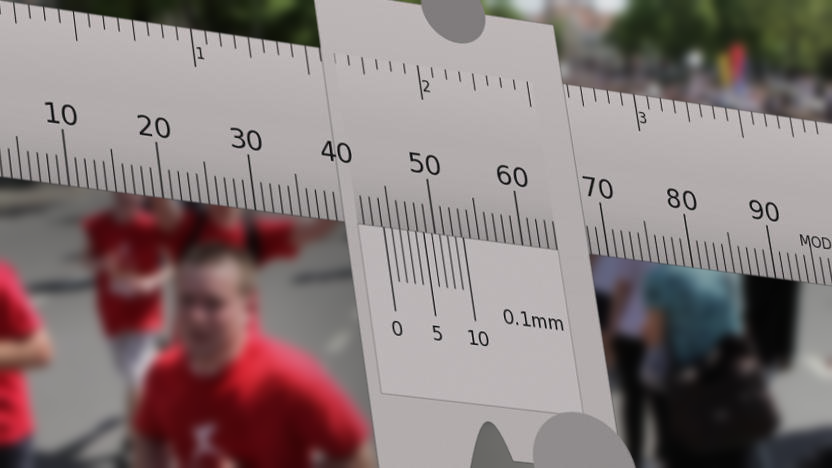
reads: 44.2
